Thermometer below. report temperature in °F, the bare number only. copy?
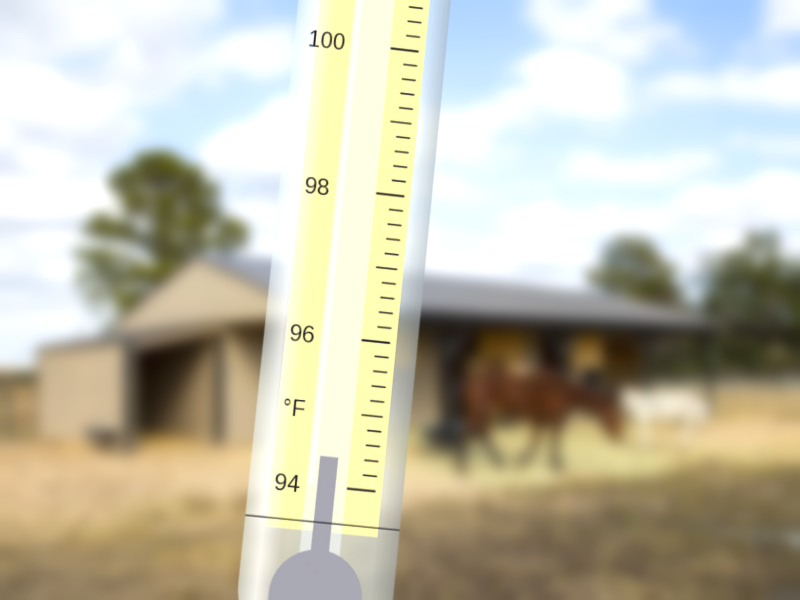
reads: 94.4
